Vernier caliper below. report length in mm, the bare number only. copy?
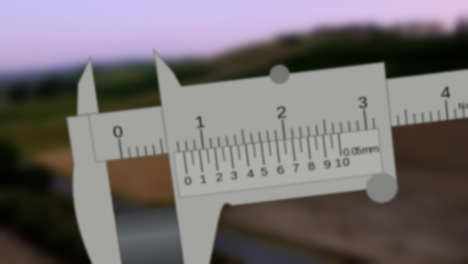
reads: 7.6
